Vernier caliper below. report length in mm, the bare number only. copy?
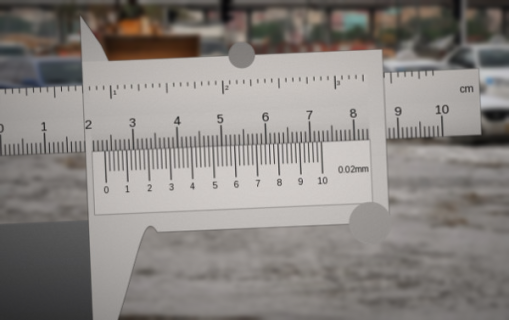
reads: 23.5
